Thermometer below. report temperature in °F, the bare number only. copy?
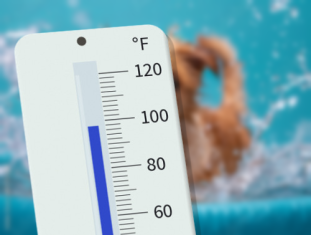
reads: 98
